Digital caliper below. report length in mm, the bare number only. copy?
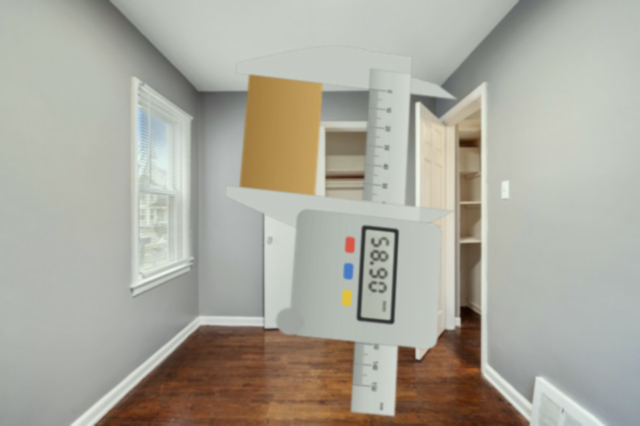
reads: 58.90
